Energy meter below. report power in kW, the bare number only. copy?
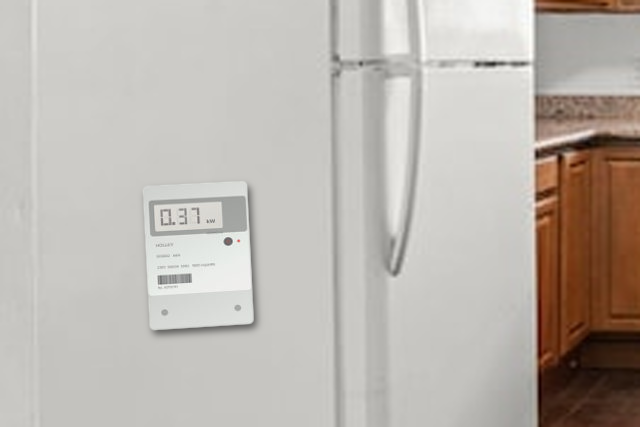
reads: 0.37
